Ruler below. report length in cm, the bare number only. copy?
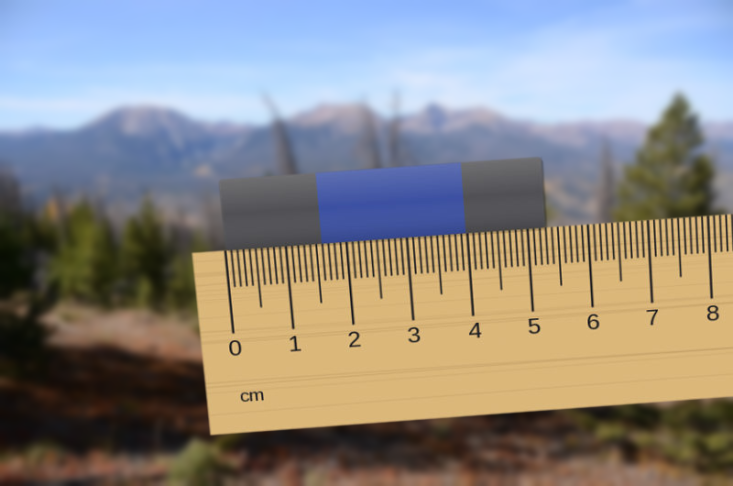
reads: 5.3
